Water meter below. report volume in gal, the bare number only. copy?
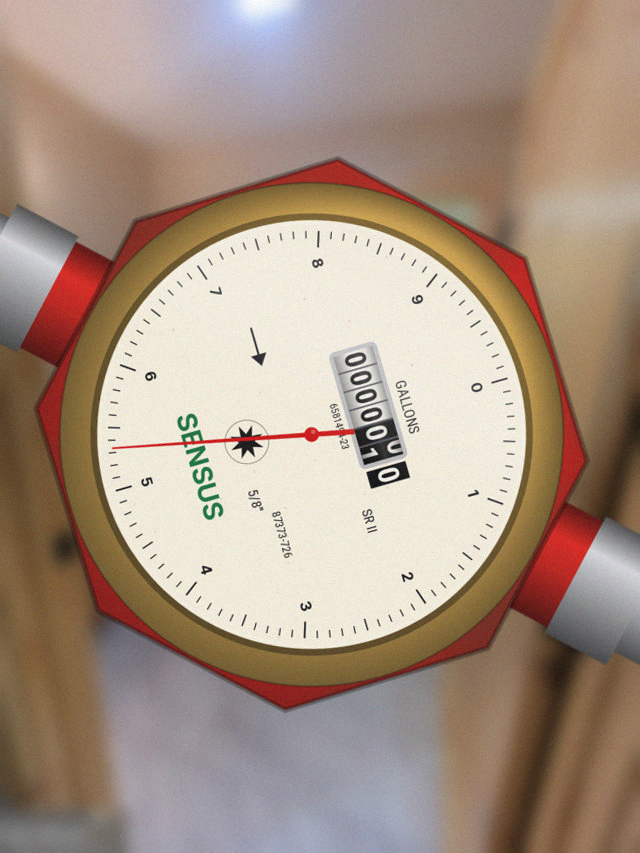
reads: 5.3
